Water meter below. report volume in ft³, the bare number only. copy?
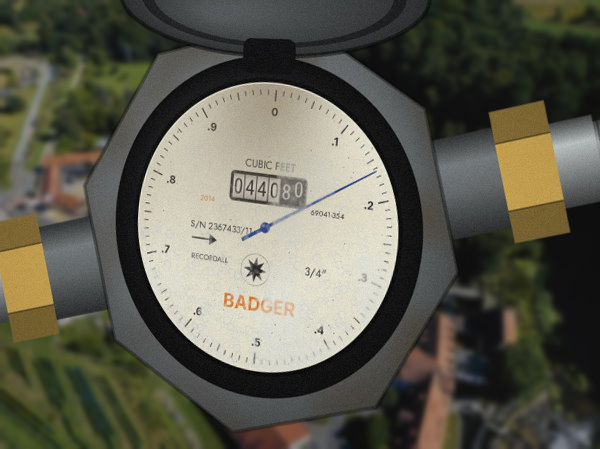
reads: 44080.16
